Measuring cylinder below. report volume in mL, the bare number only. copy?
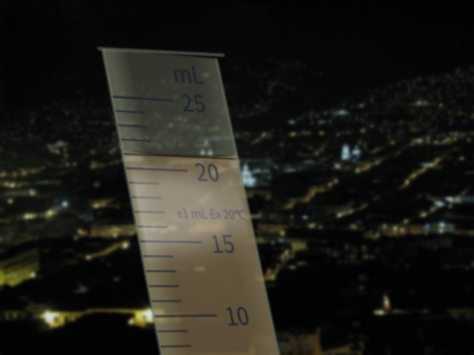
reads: 21
